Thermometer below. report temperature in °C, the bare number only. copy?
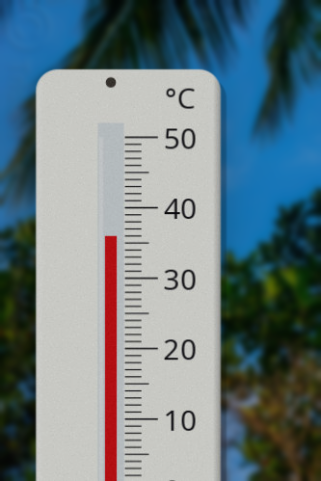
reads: 36
